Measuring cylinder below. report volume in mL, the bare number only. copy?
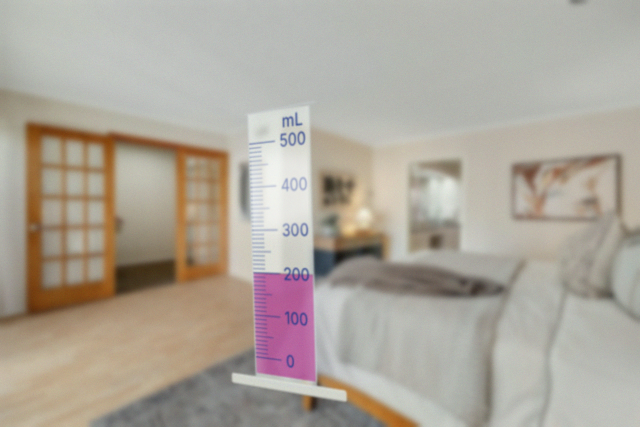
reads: 200
